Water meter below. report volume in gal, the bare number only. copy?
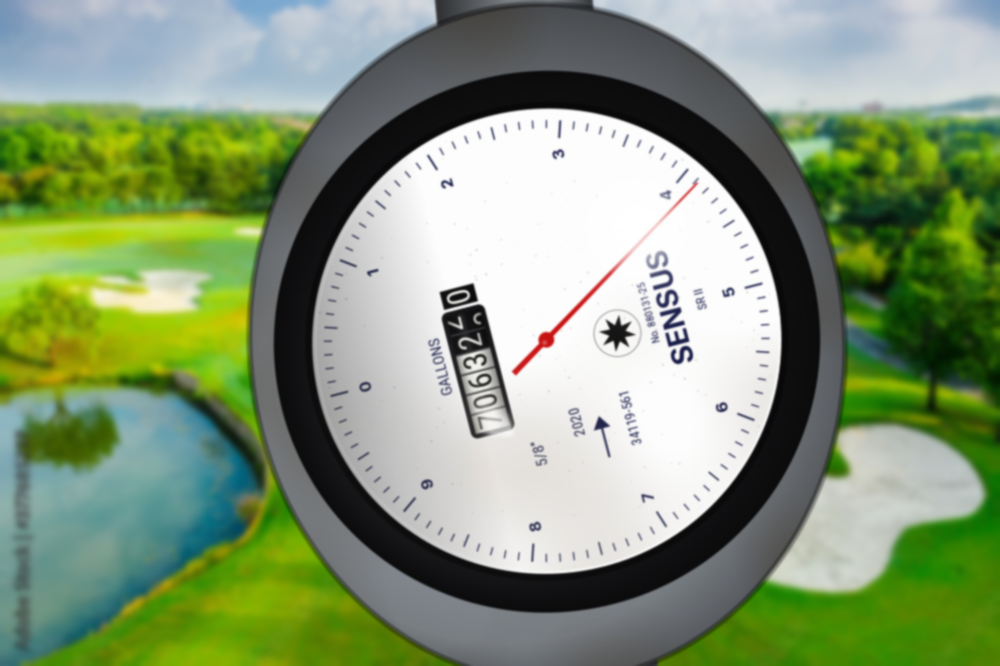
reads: 7063224.1
